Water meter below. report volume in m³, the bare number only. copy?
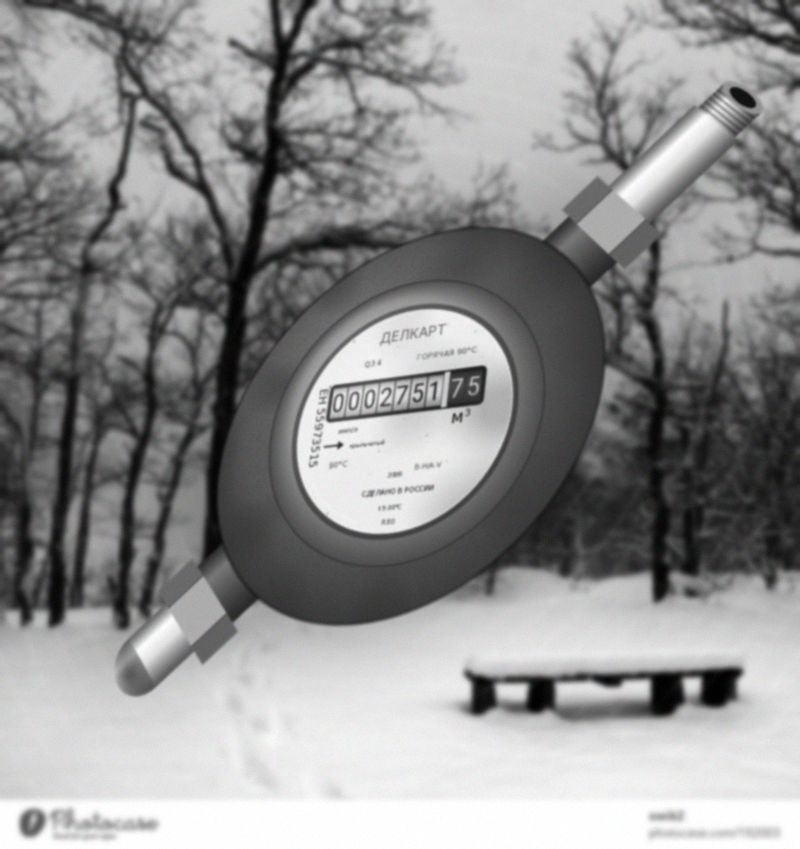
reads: 2751.75
